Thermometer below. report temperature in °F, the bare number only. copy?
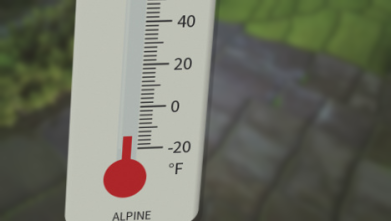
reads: -14
